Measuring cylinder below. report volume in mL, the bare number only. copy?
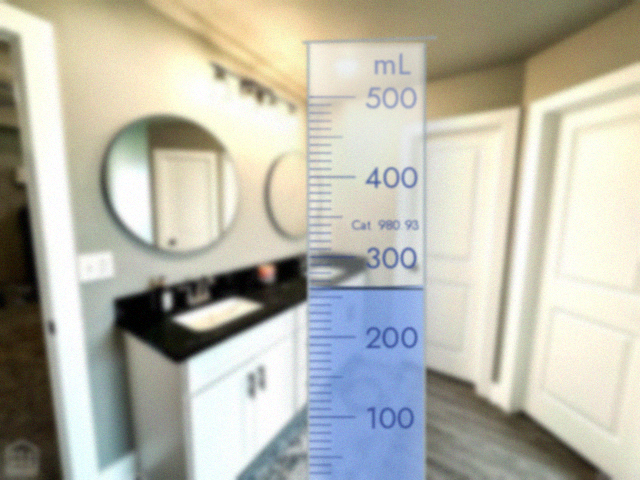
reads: 260
